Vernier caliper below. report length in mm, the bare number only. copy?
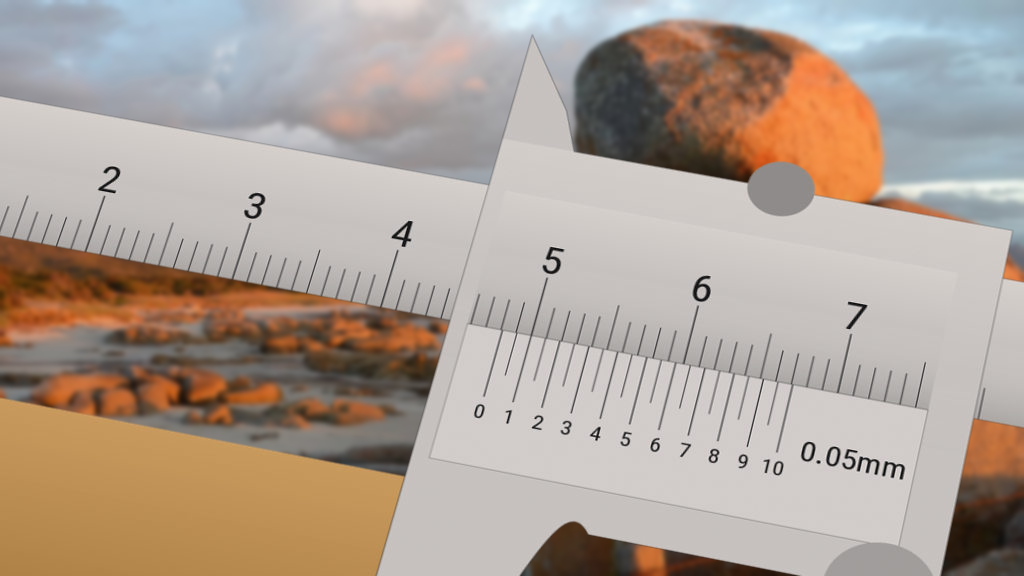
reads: 48.1
